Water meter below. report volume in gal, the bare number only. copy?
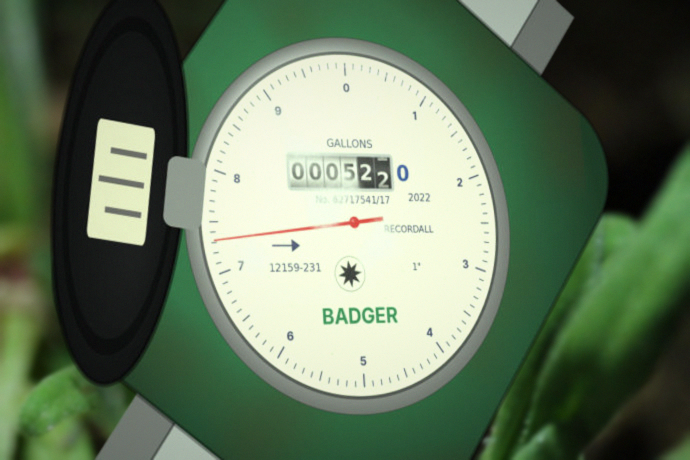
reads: 5217.3
